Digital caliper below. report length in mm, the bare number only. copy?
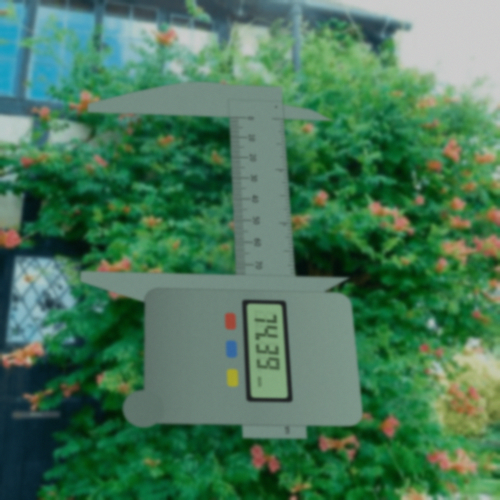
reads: 74.39
